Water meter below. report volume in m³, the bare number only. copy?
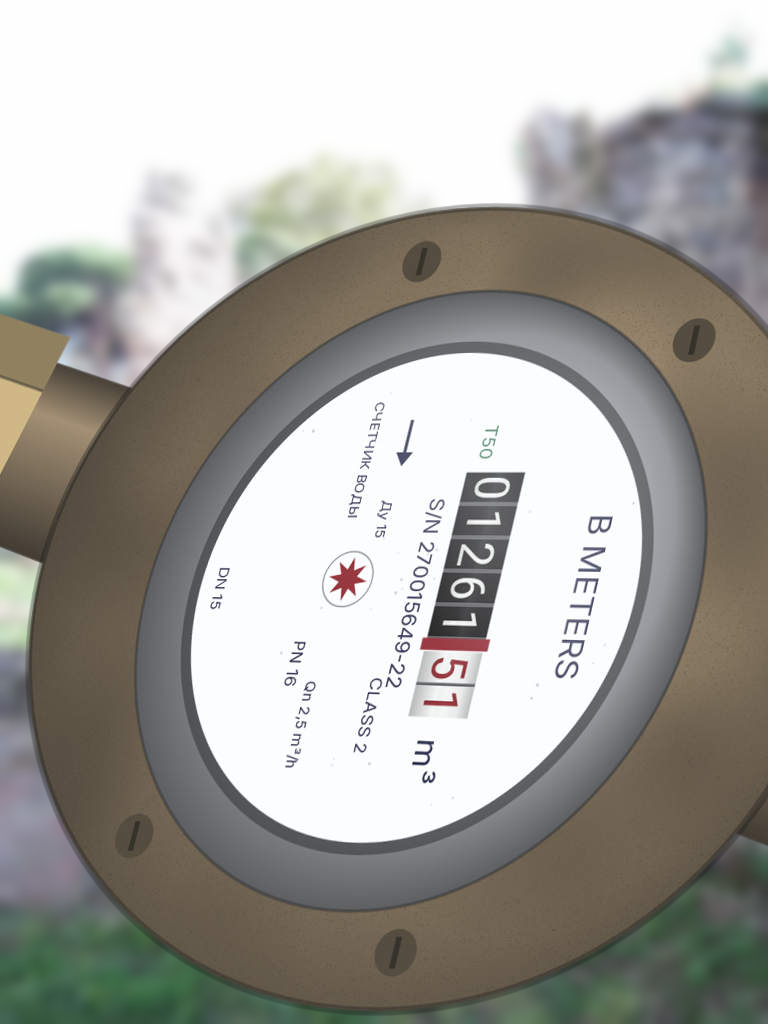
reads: 1261.51
